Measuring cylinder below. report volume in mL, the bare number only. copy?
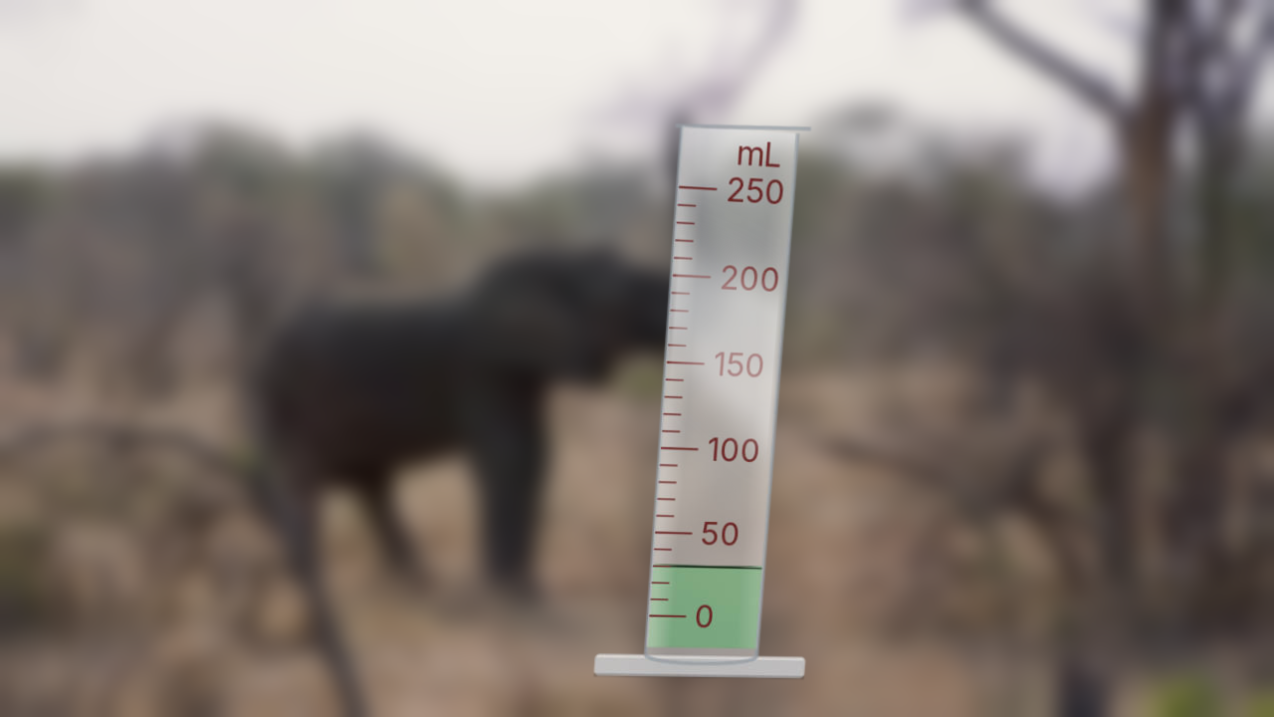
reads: 30
